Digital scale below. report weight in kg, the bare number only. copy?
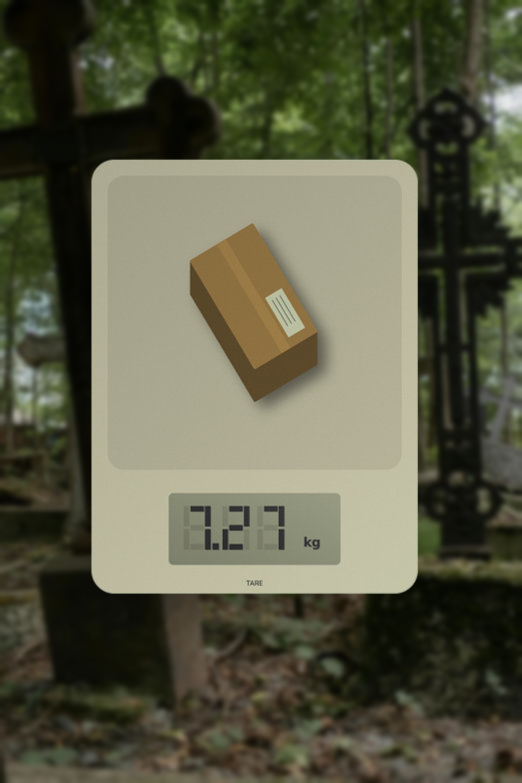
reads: 7.27
